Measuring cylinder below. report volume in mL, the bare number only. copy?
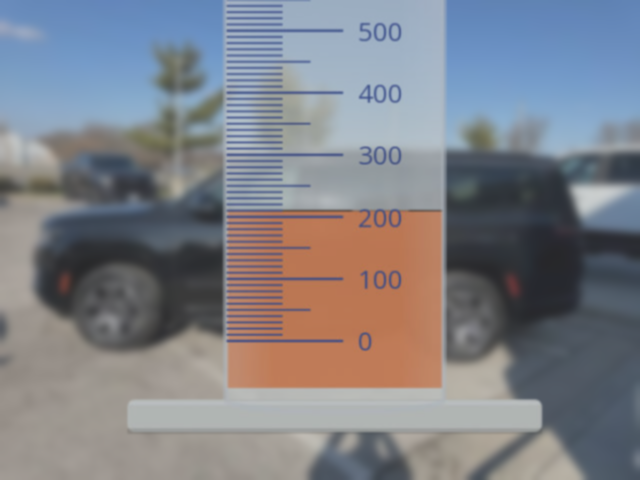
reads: 210
